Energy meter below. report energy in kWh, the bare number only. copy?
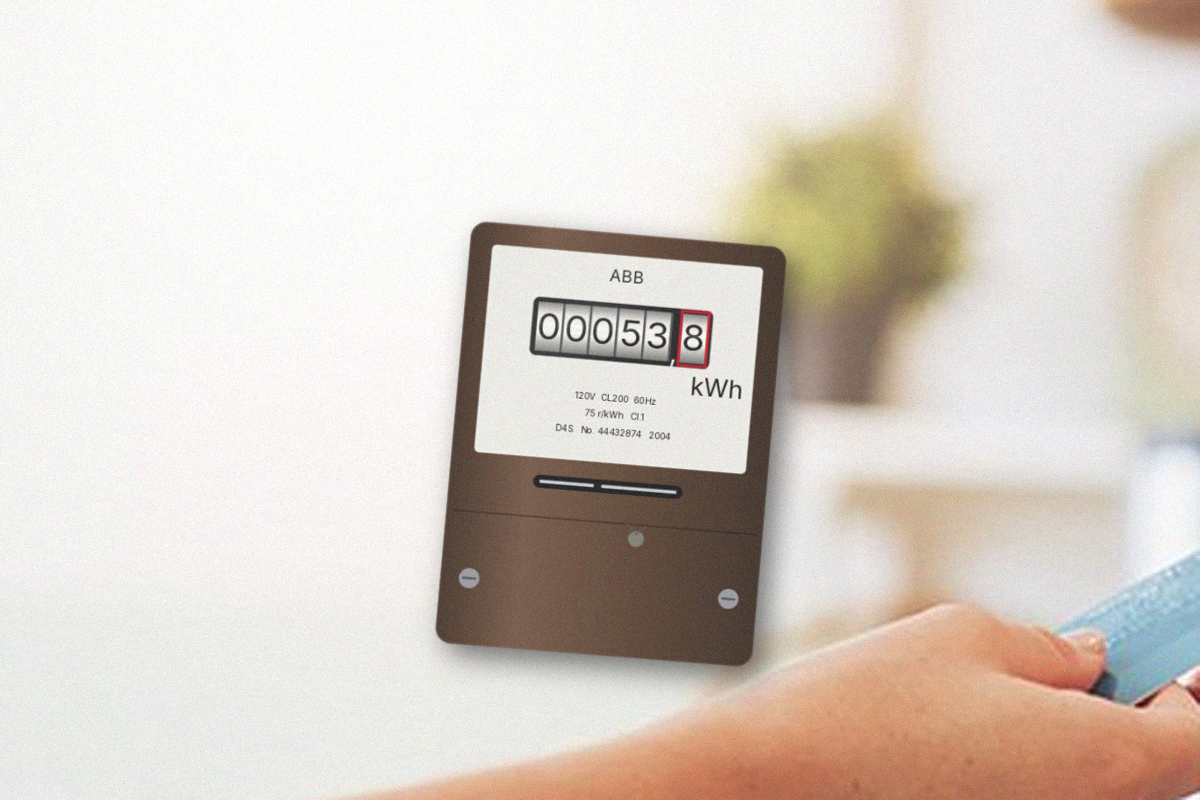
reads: 53.8
